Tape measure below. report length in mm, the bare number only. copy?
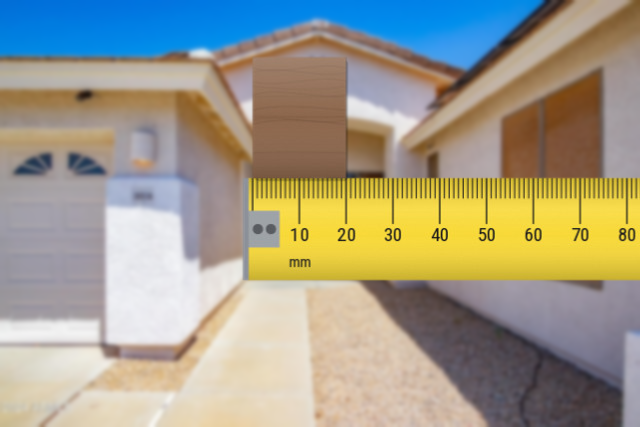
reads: 20
